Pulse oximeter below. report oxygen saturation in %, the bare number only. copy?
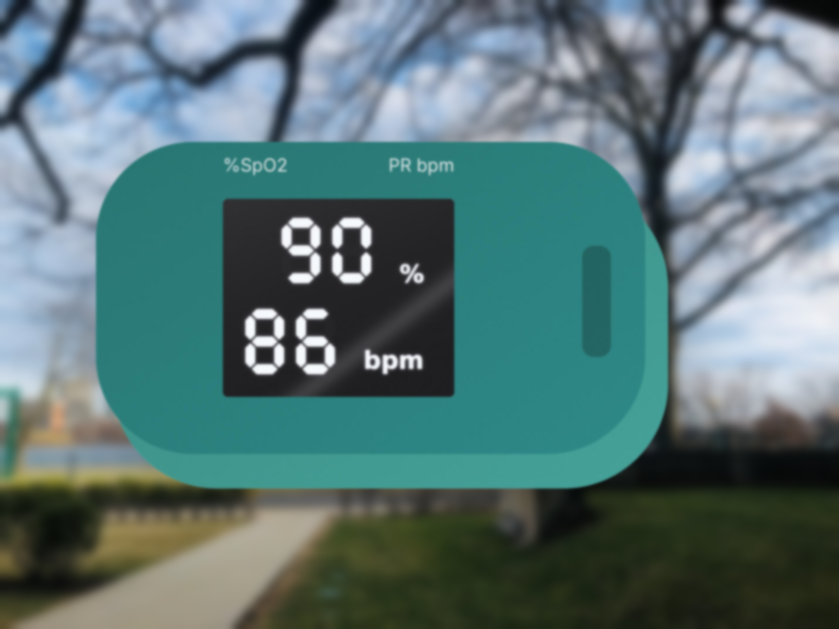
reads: 90
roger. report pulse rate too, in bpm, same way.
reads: 86
